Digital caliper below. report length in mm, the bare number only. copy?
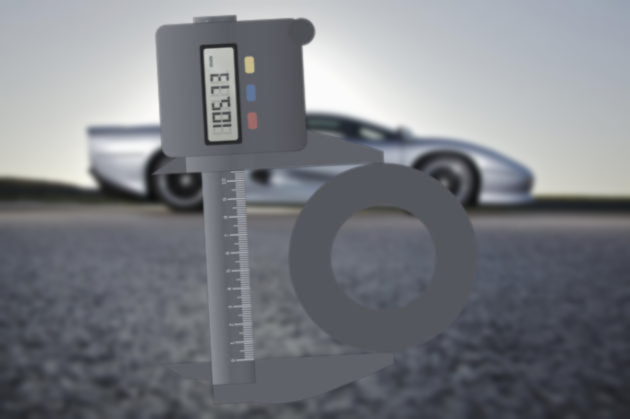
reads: 105.73
